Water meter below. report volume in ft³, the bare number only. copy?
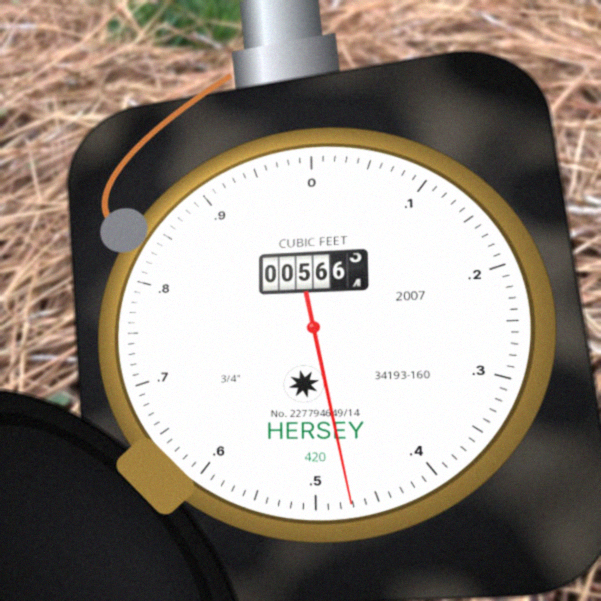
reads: 5663.47
